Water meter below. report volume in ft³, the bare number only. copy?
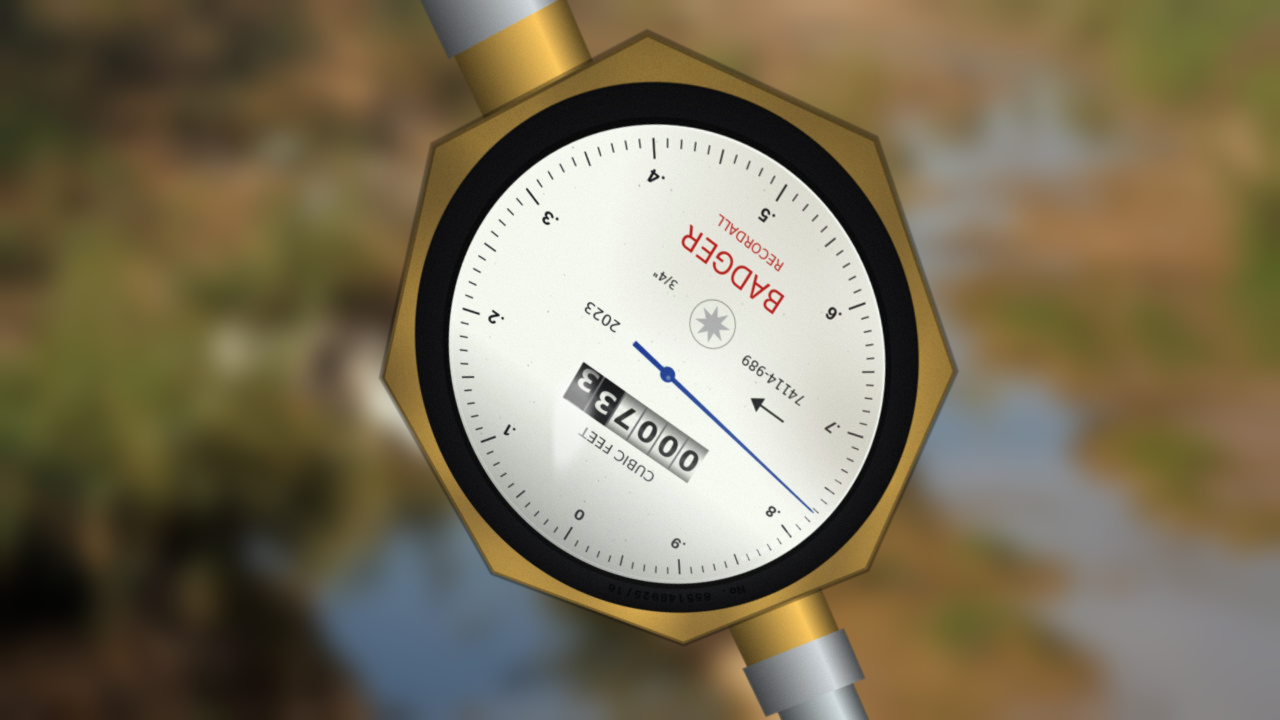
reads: 732.77
